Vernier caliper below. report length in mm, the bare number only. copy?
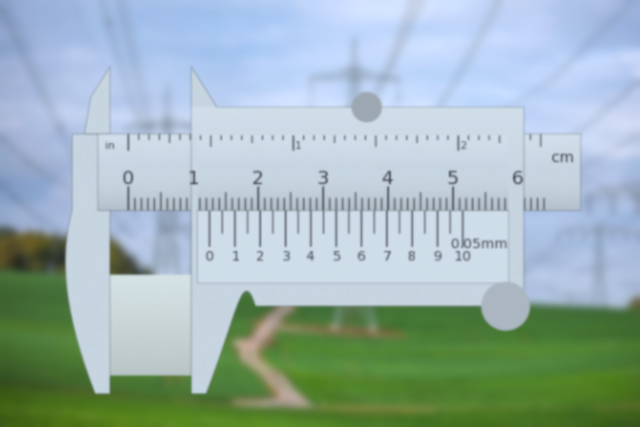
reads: 12.5
